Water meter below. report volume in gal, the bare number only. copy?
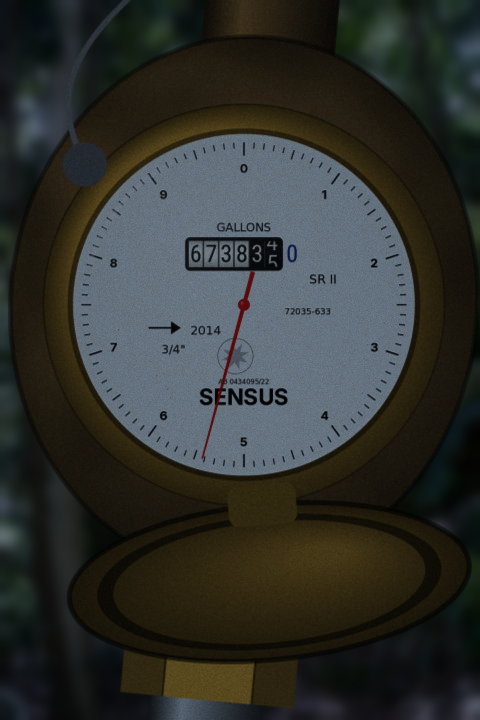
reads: 6738345.4
